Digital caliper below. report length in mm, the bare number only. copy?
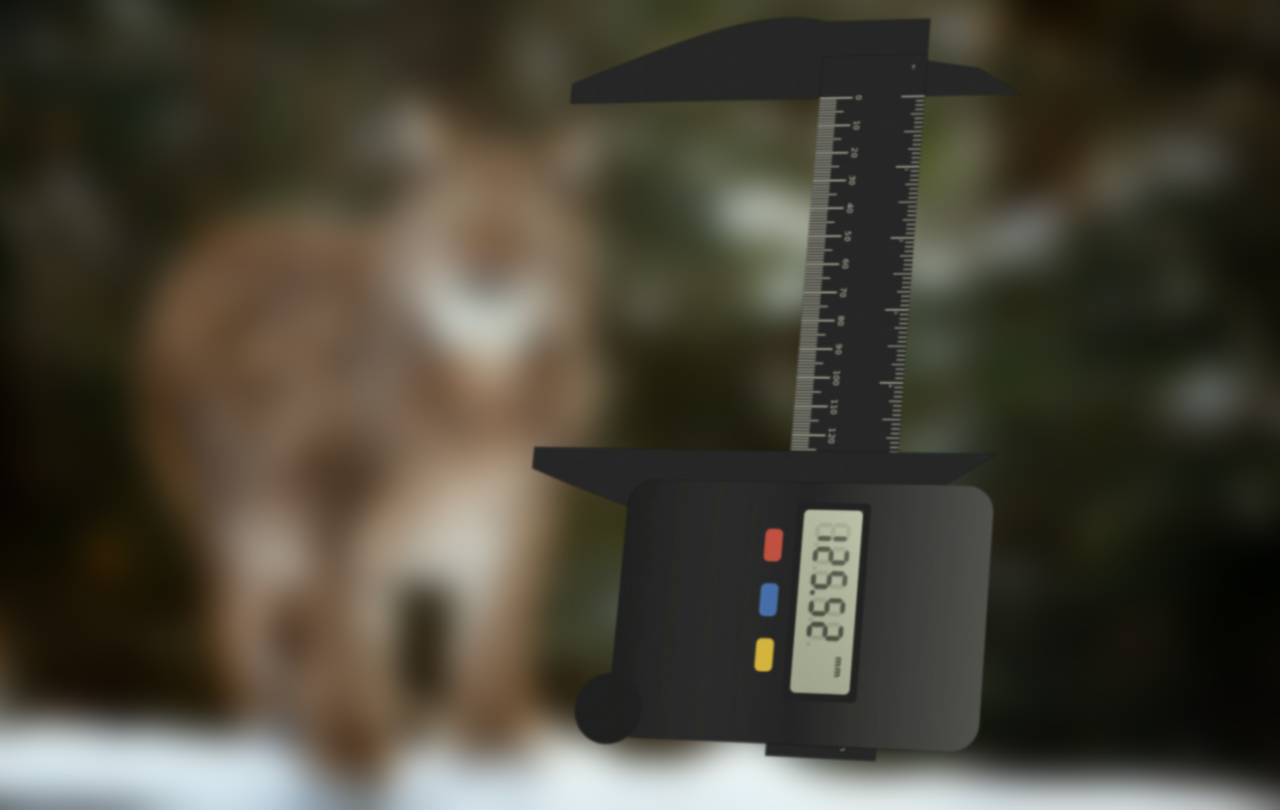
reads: 125.52
